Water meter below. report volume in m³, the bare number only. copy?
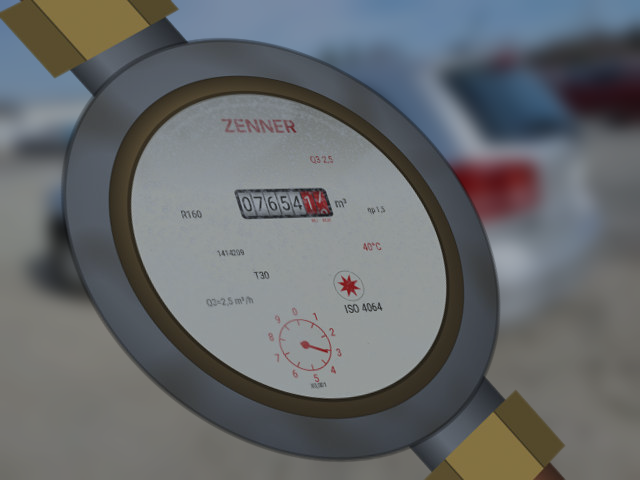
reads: 7654.173
